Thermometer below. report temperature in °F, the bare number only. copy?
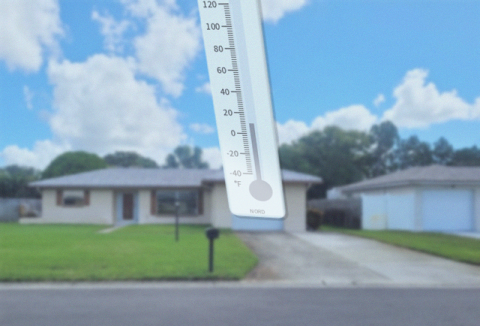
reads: 10
